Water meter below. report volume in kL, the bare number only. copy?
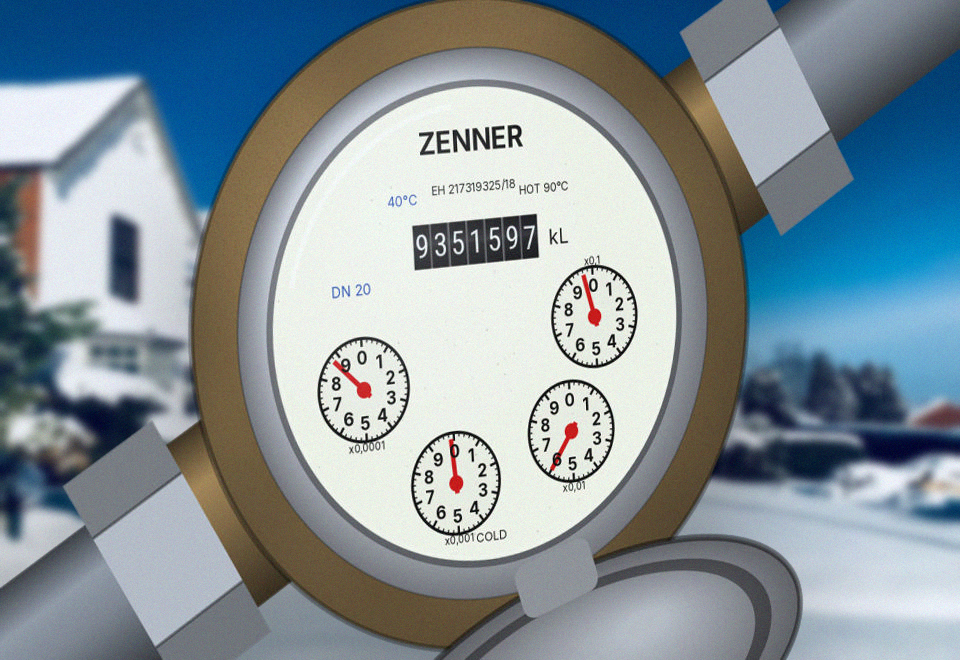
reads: 9351596.9598
